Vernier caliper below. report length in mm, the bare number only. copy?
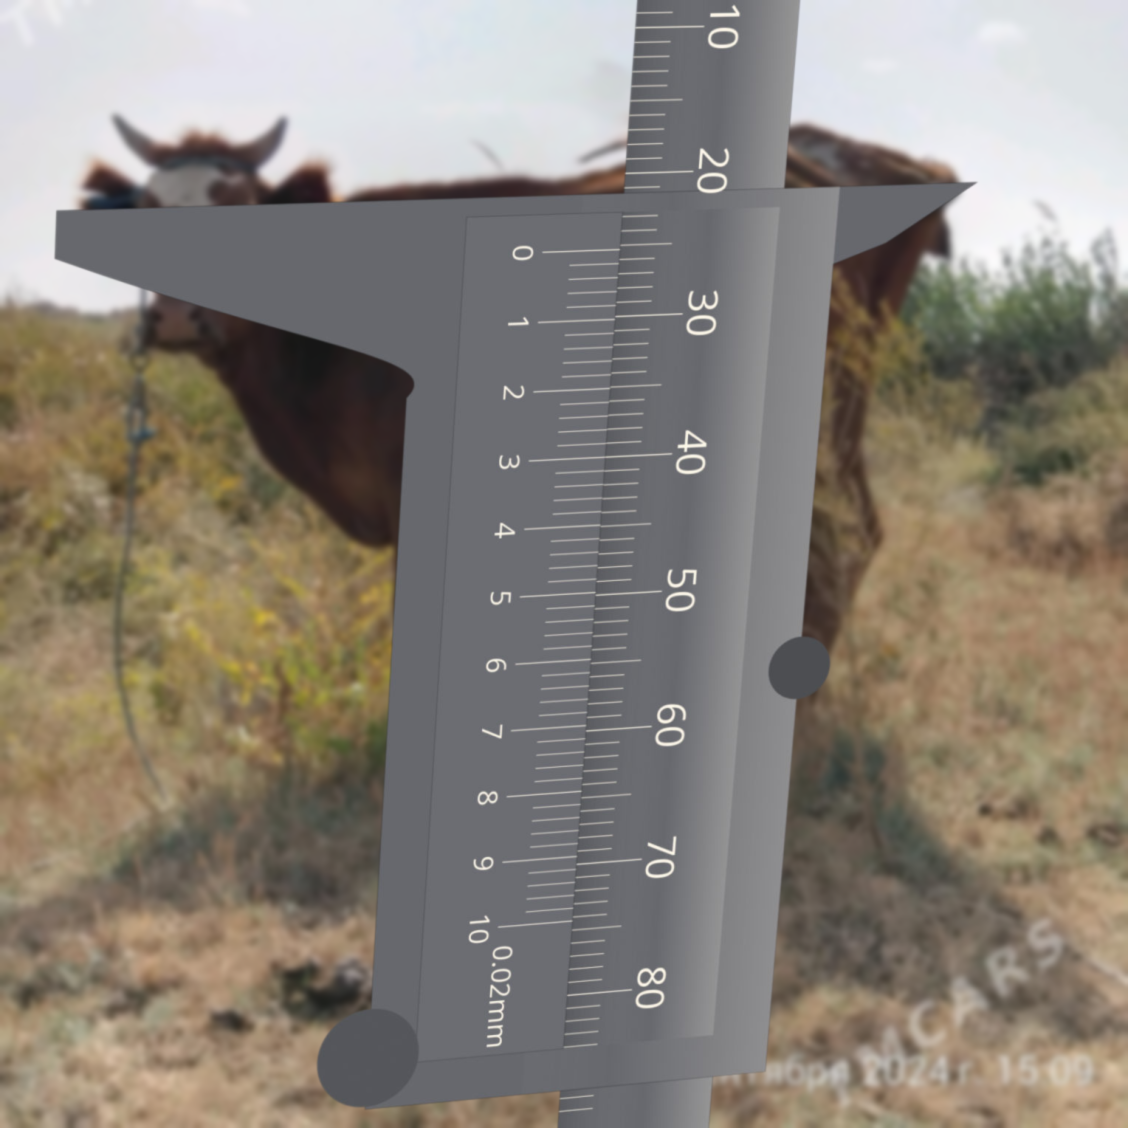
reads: 25.3
